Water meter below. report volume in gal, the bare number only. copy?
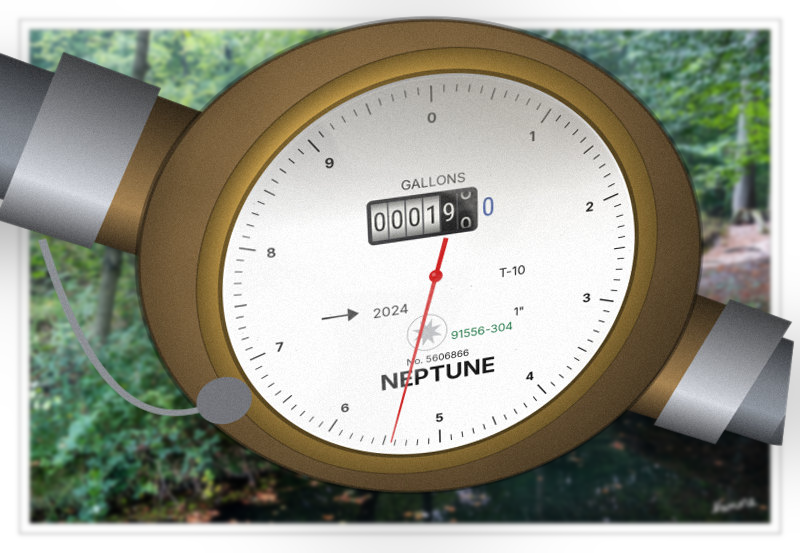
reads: 1985.4
